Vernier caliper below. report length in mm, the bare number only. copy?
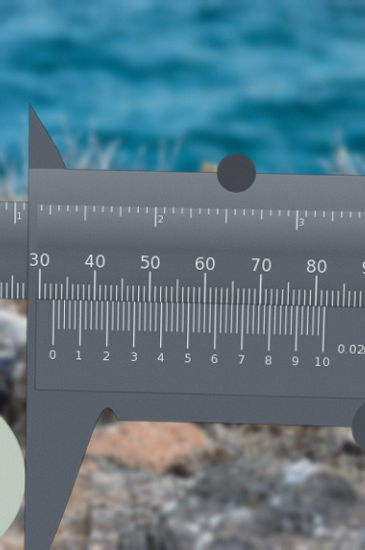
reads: 32.6
